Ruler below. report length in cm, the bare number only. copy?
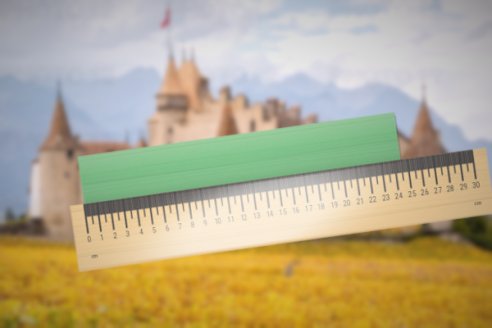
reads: 24.5
